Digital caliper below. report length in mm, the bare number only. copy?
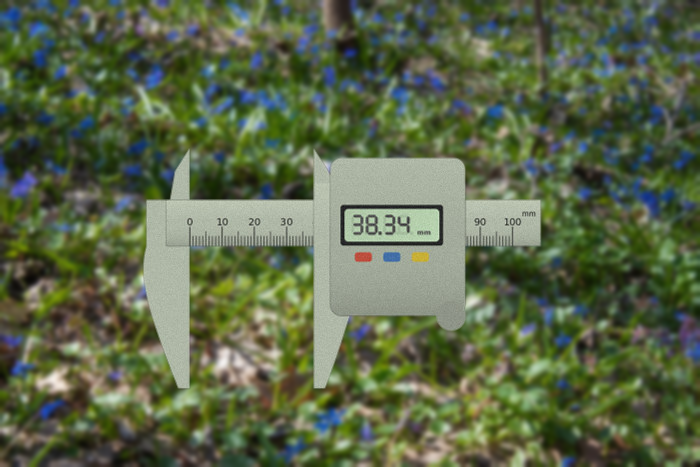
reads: 38.34
